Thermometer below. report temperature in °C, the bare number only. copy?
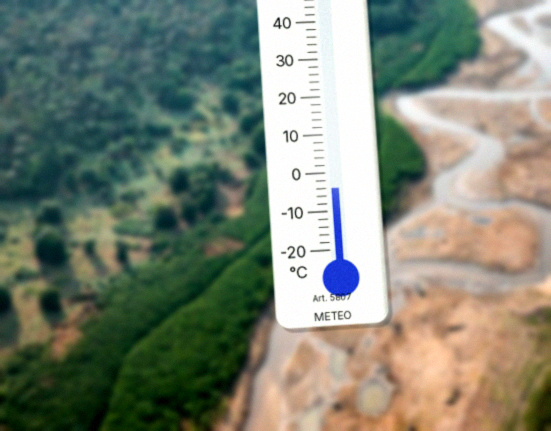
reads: -4
